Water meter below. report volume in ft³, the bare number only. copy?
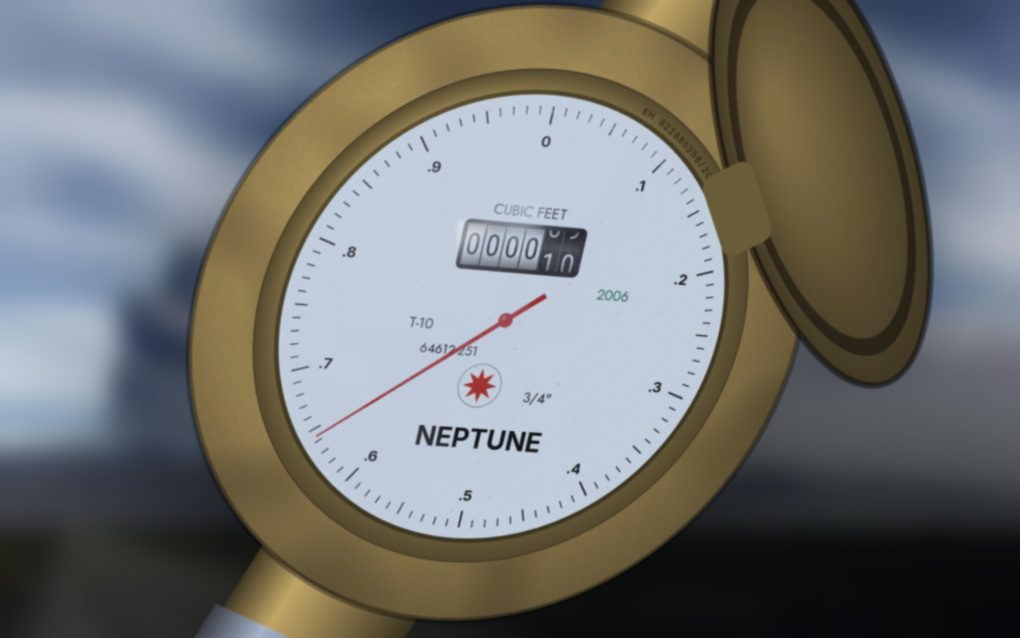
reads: 9.64
